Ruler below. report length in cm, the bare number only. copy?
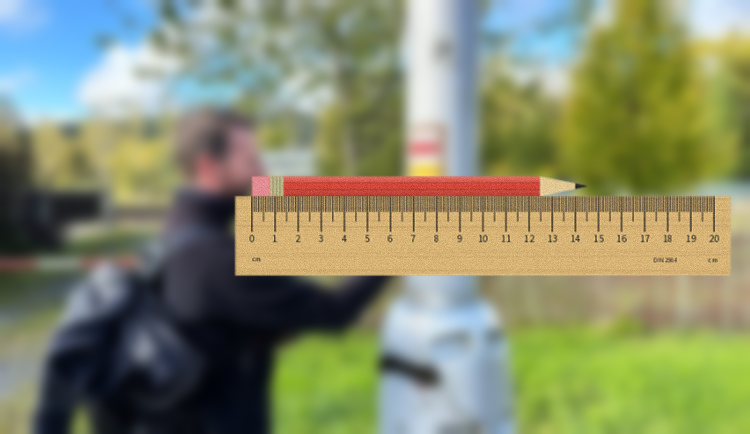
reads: 14.5
